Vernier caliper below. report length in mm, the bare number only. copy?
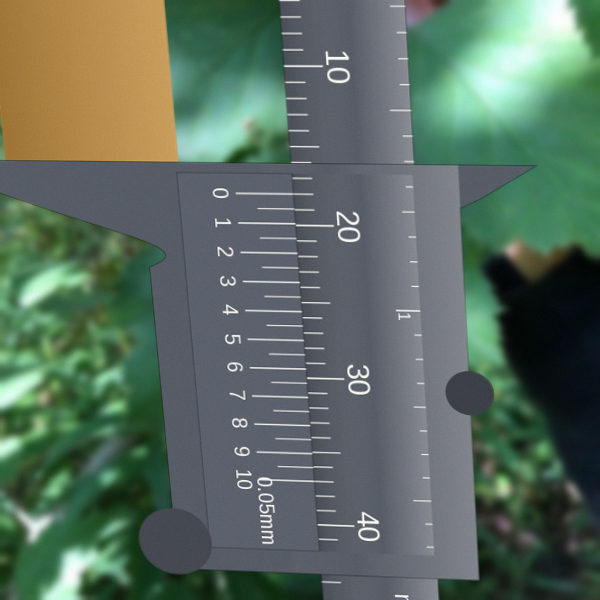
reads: 18.0
